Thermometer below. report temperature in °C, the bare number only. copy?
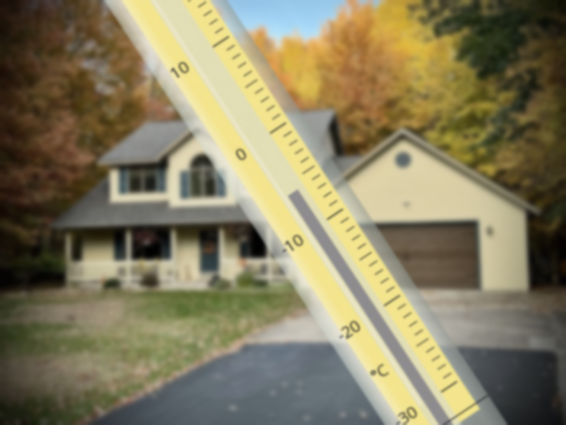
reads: -6
